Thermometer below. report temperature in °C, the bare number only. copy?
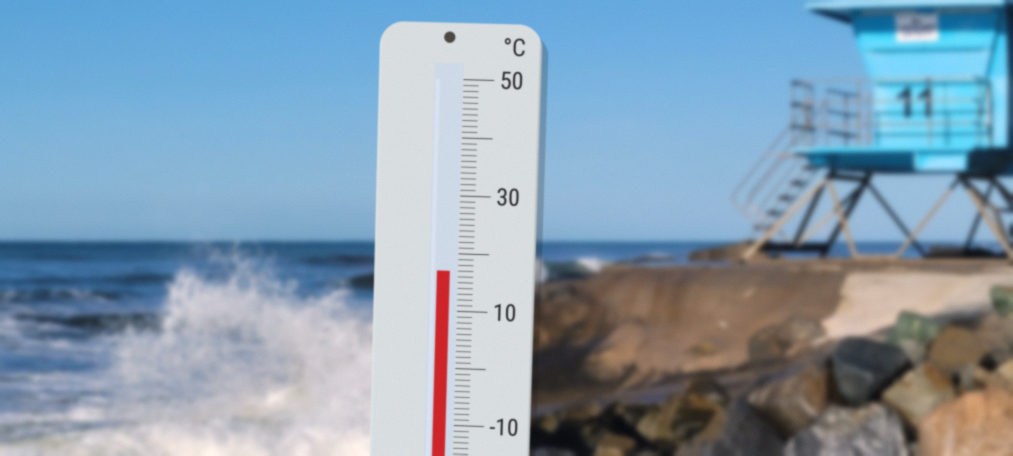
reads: 17
